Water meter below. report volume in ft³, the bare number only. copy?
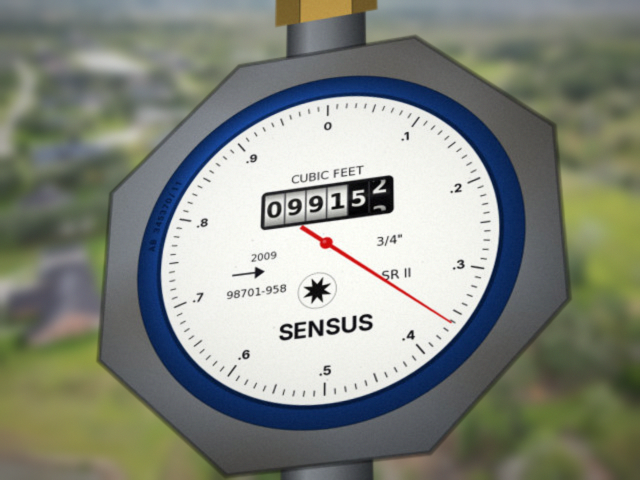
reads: 99152.36
